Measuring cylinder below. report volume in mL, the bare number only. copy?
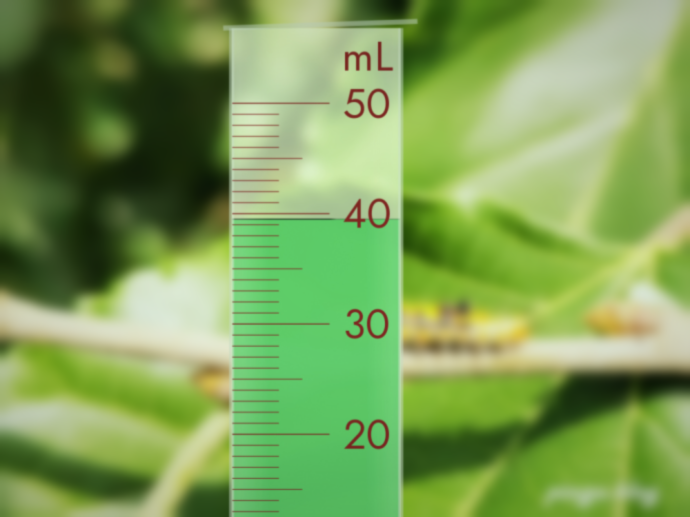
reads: 39.5
